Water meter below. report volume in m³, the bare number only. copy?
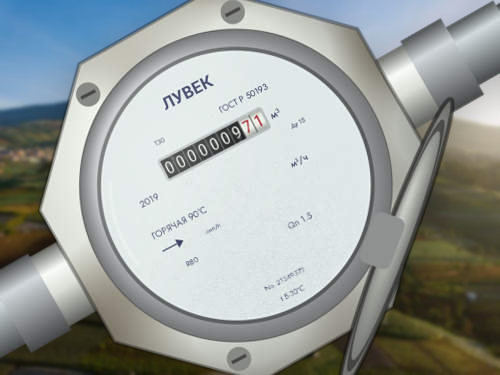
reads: 9.71
